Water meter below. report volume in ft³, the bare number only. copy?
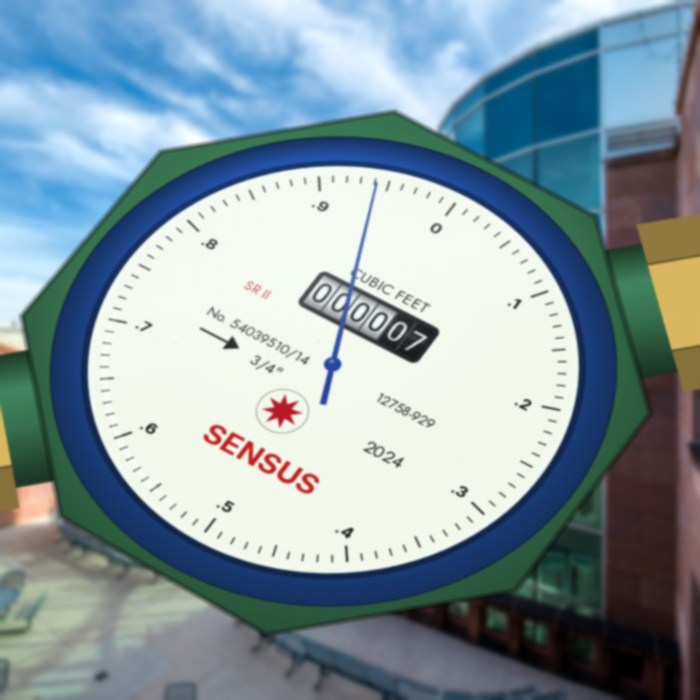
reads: 6.94
